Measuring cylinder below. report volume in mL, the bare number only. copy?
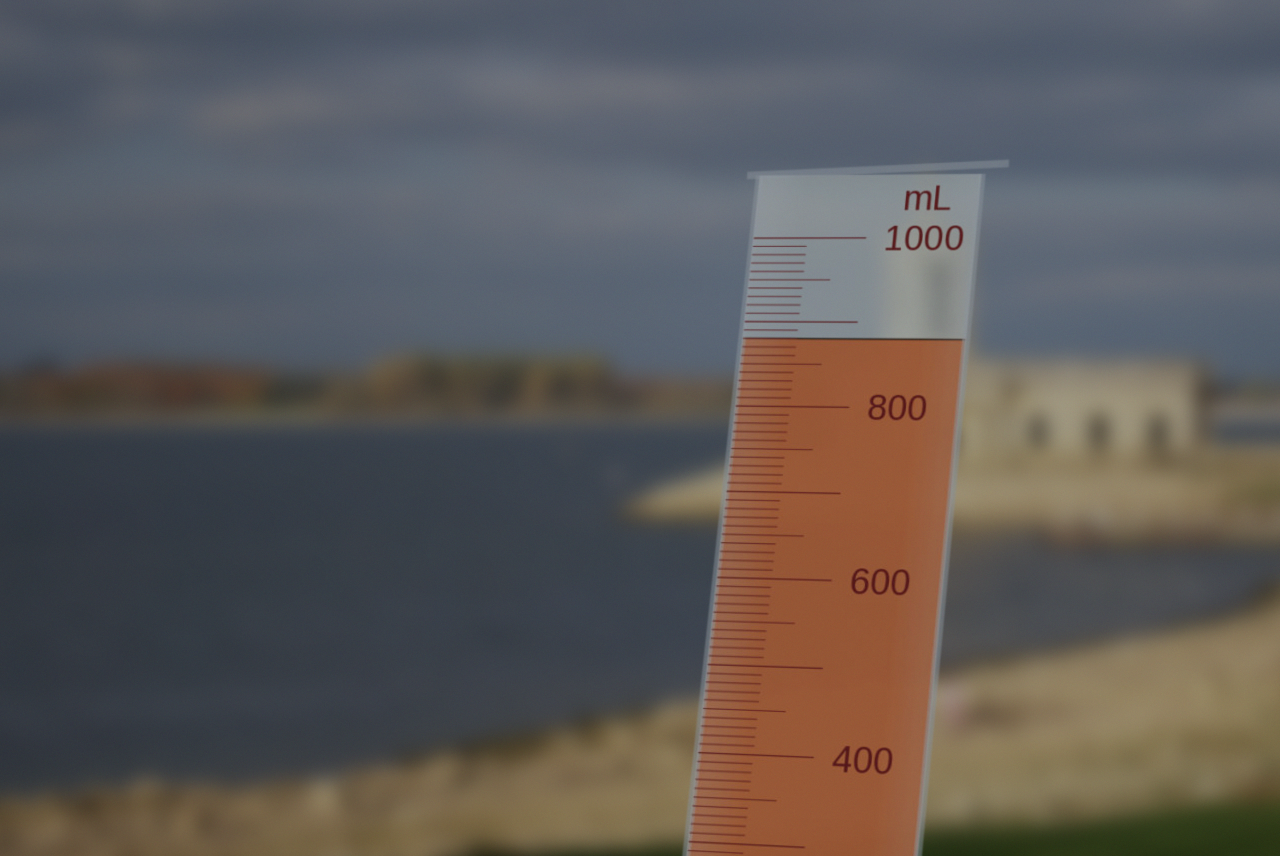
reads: 880
